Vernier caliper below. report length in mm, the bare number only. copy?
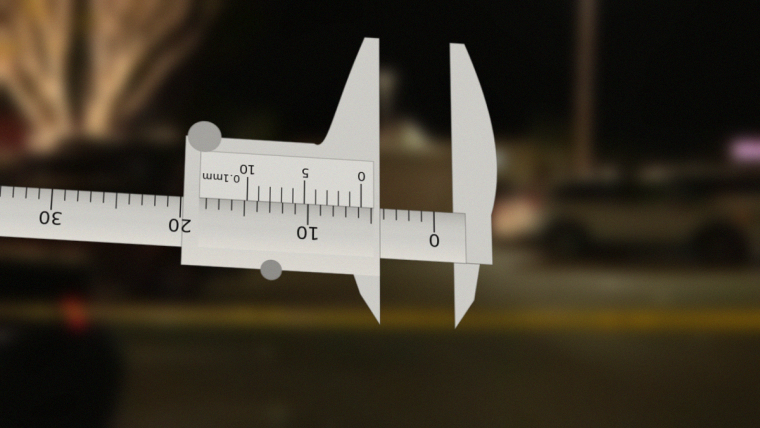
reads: 5.8
